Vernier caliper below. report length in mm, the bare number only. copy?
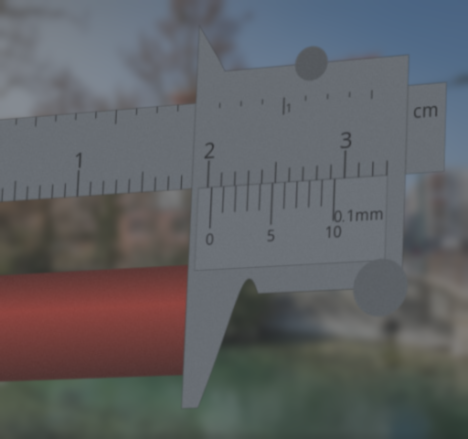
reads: 20.3
